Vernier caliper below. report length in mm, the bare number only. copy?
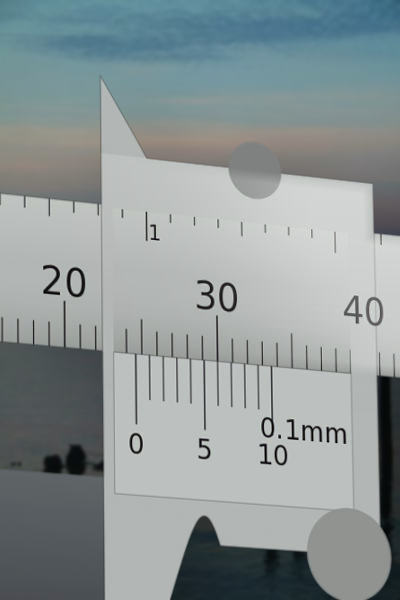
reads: 24.6
